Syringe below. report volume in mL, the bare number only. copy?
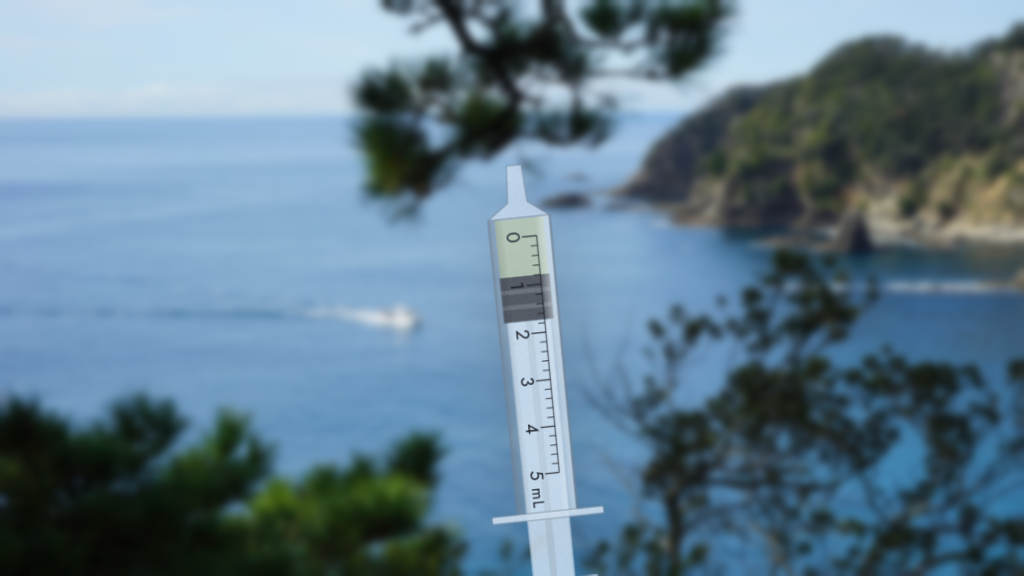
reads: 0.8
